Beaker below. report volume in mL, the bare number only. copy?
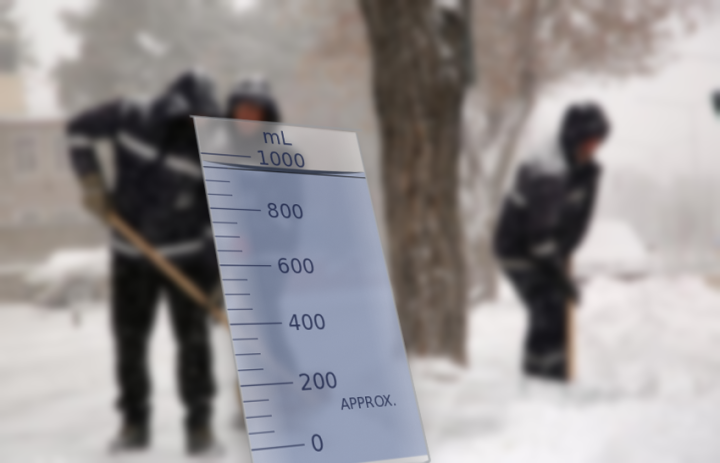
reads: 950
